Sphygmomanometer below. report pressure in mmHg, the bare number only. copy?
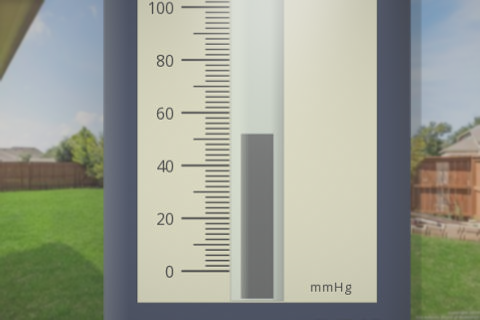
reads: 52
